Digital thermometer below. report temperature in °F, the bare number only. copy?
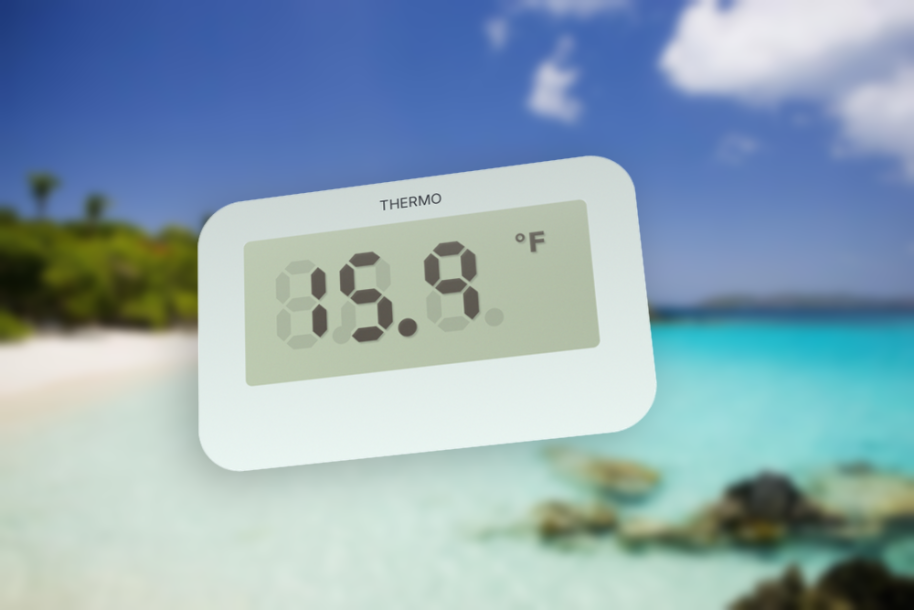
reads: 15.9
